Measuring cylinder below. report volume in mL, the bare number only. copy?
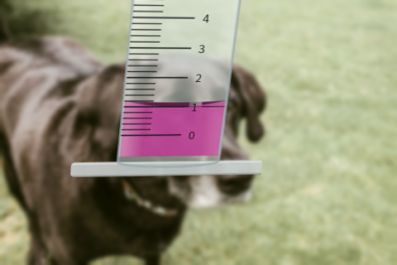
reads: 1
